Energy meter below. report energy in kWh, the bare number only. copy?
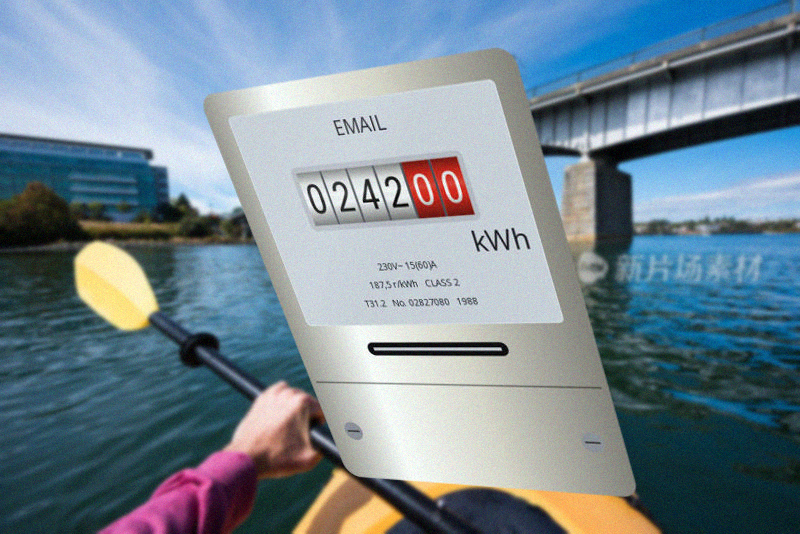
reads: 242.00
